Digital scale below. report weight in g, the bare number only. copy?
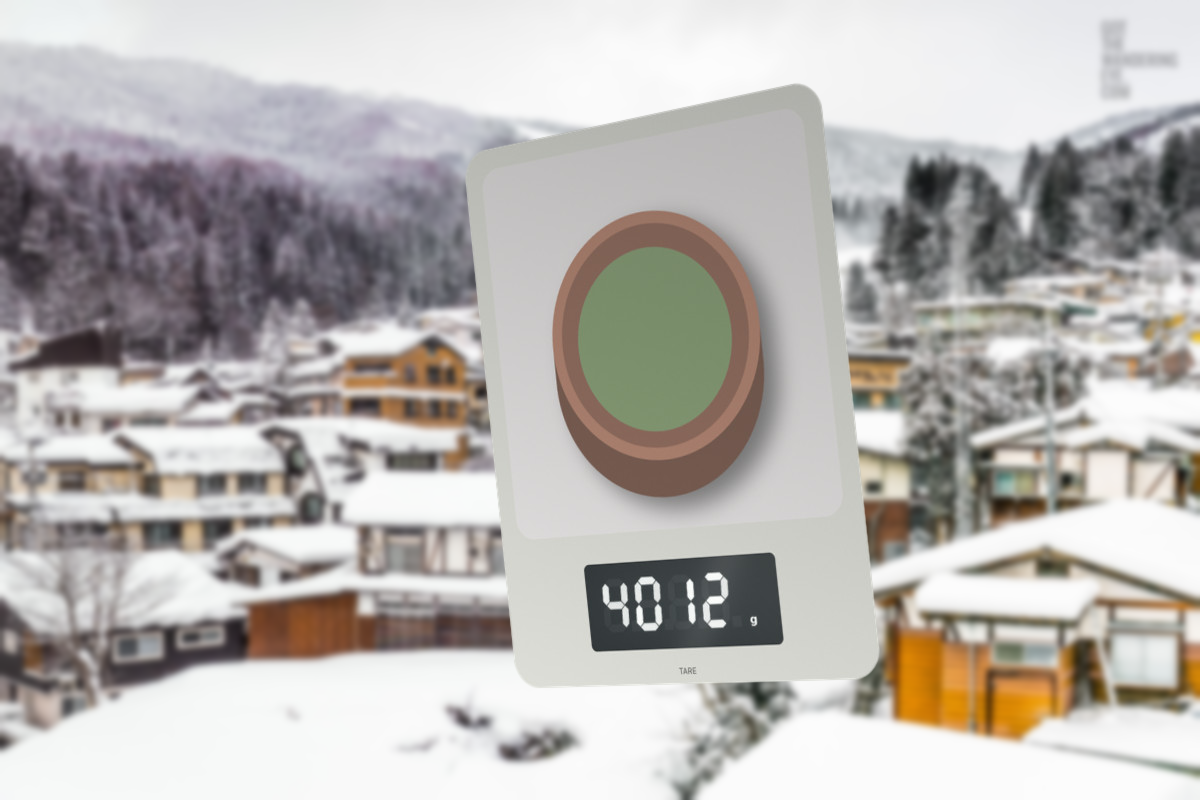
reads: 4012
